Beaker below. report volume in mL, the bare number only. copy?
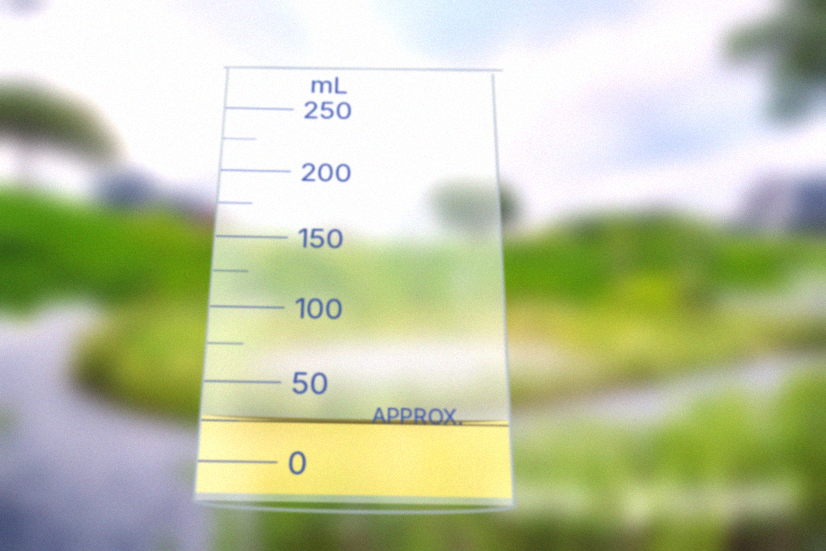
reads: 25
